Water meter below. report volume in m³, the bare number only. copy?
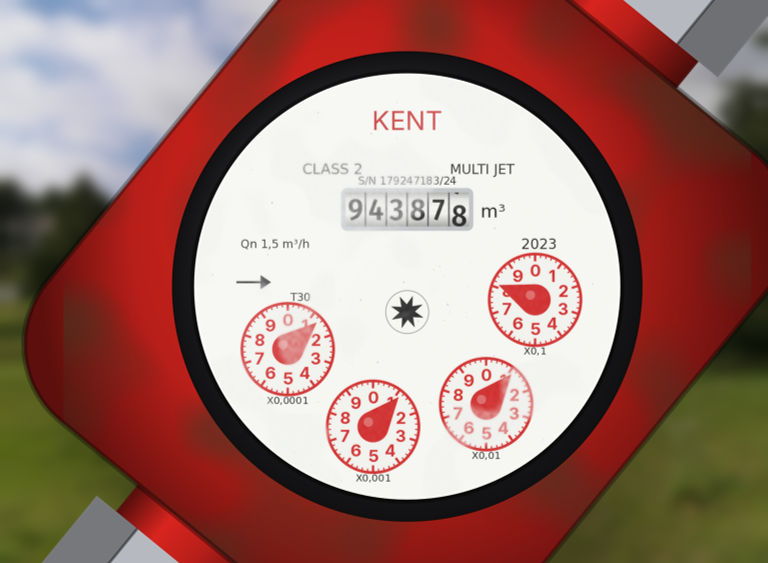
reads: 943877.8111
